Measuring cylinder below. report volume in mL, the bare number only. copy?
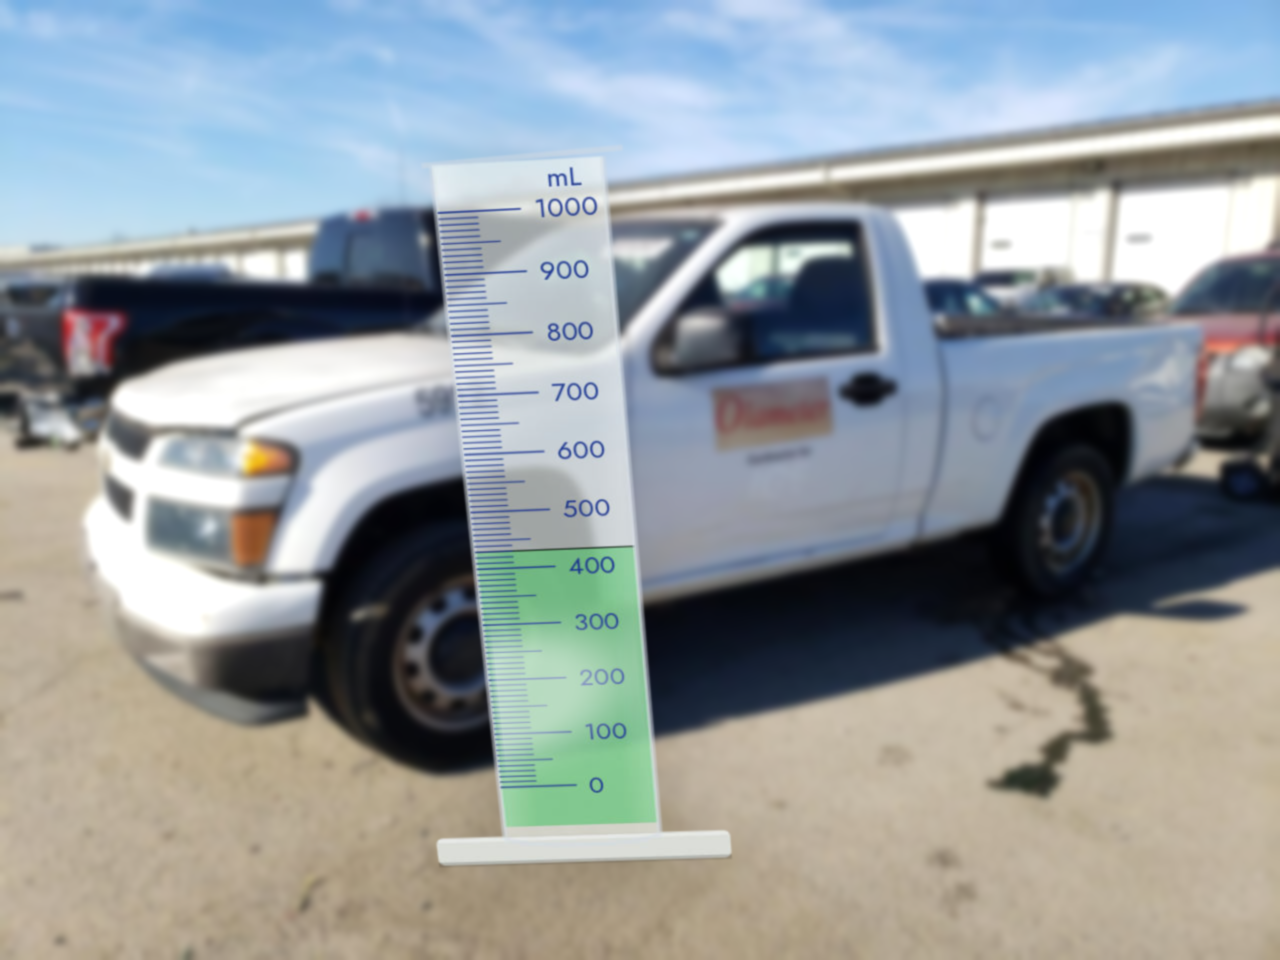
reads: 430
